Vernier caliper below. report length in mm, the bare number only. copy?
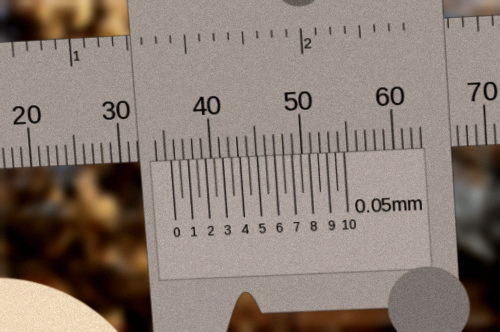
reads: 35.6
